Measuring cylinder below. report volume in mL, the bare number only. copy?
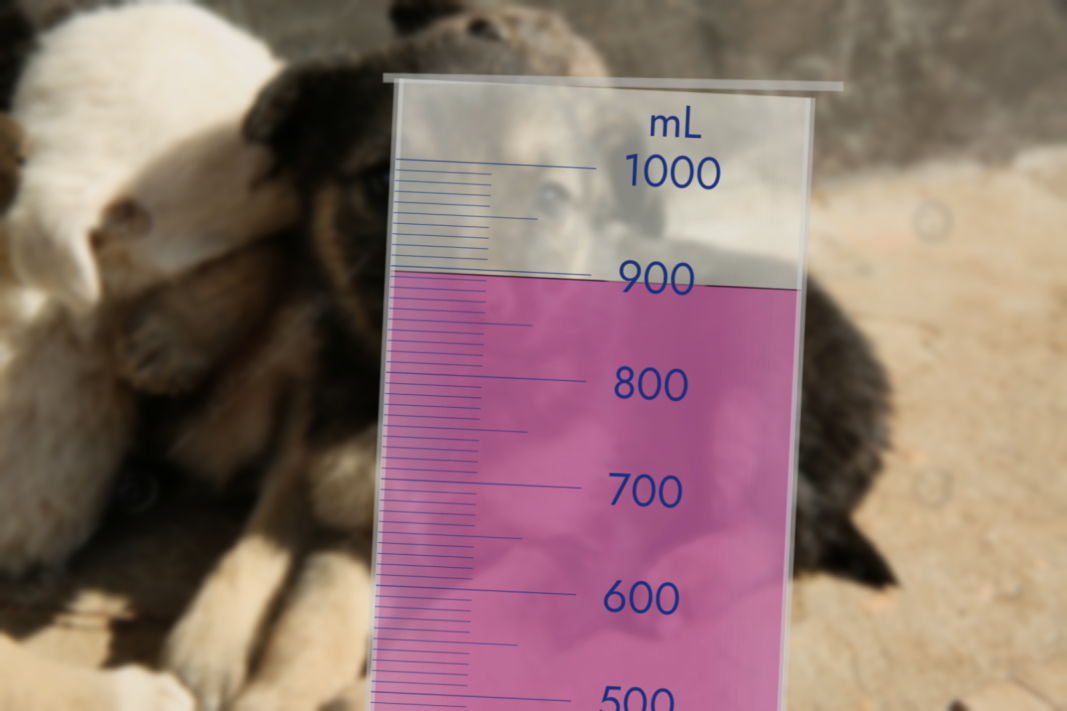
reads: 895
